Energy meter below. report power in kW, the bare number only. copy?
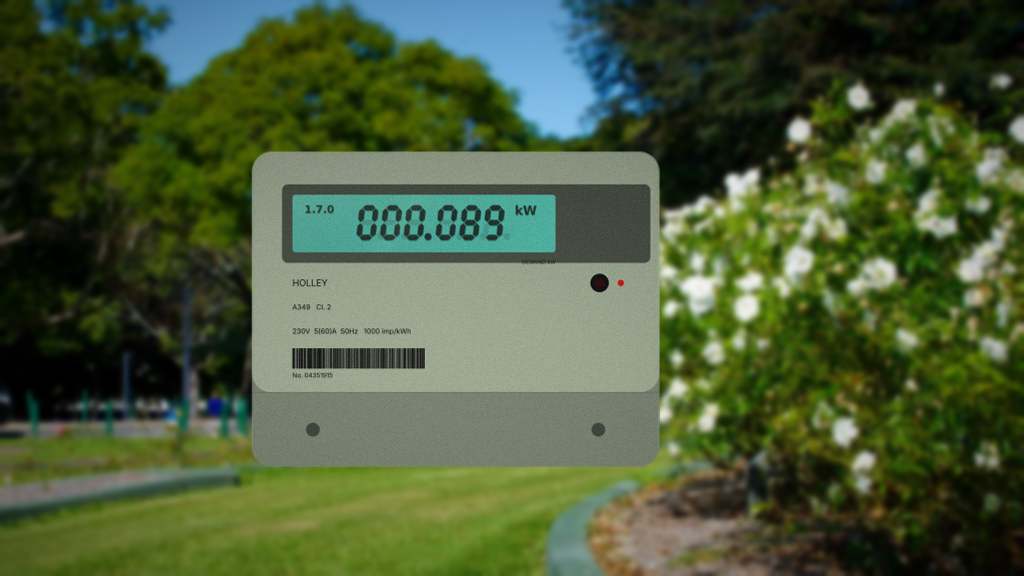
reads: 0.089
